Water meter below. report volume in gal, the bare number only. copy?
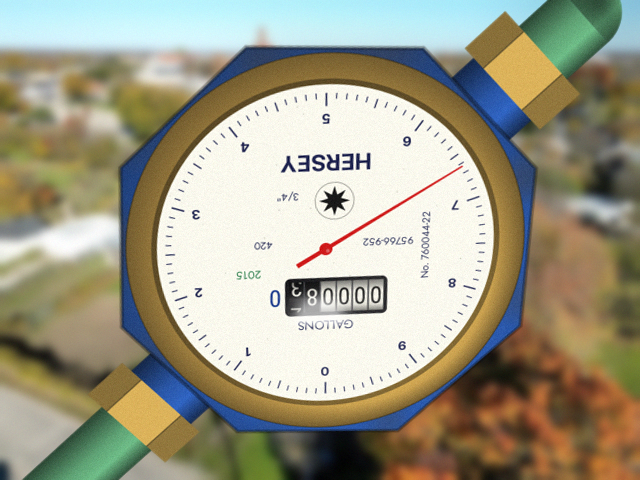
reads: 826.6
